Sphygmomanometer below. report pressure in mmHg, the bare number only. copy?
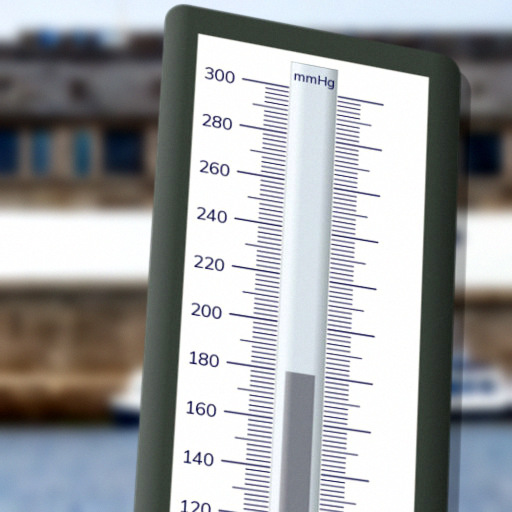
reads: 180
